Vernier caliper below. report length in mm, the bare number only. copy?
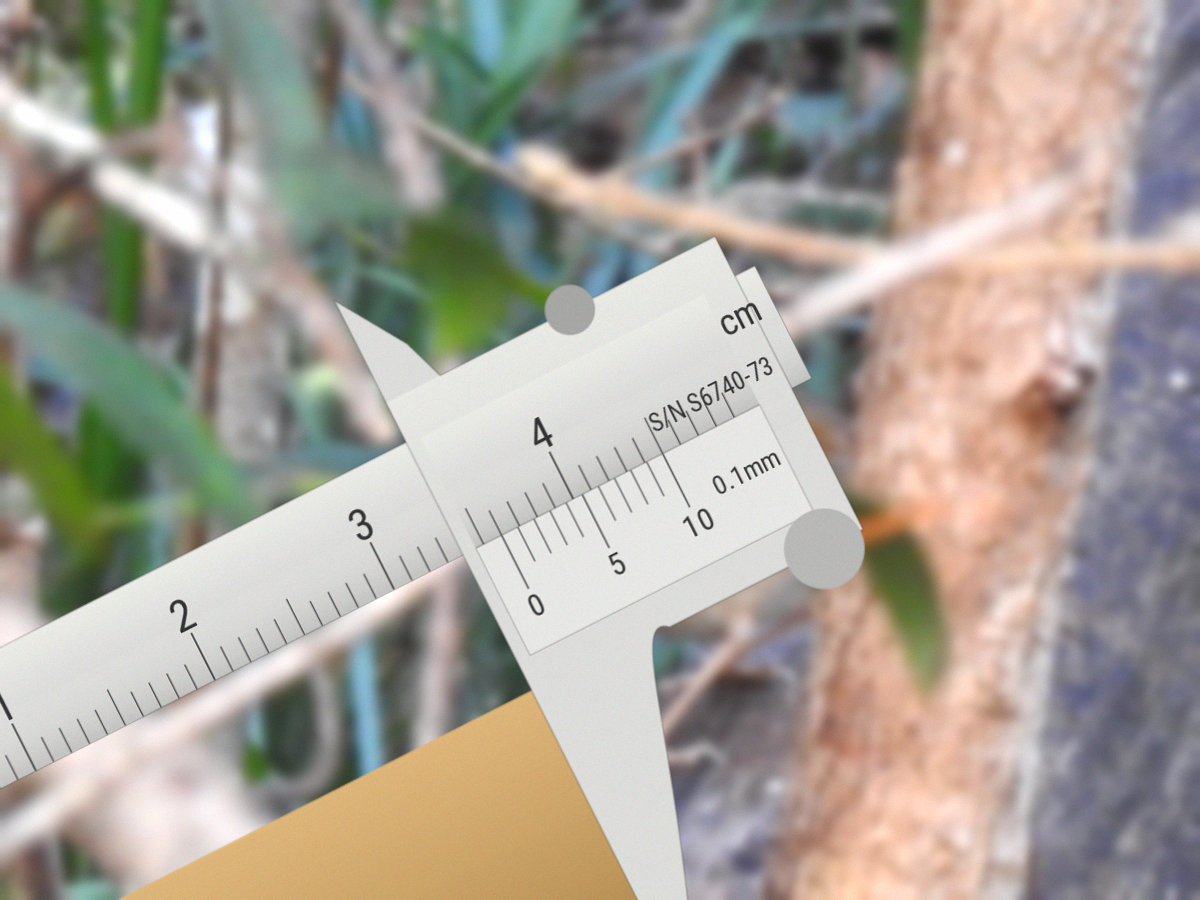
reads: 36.0
